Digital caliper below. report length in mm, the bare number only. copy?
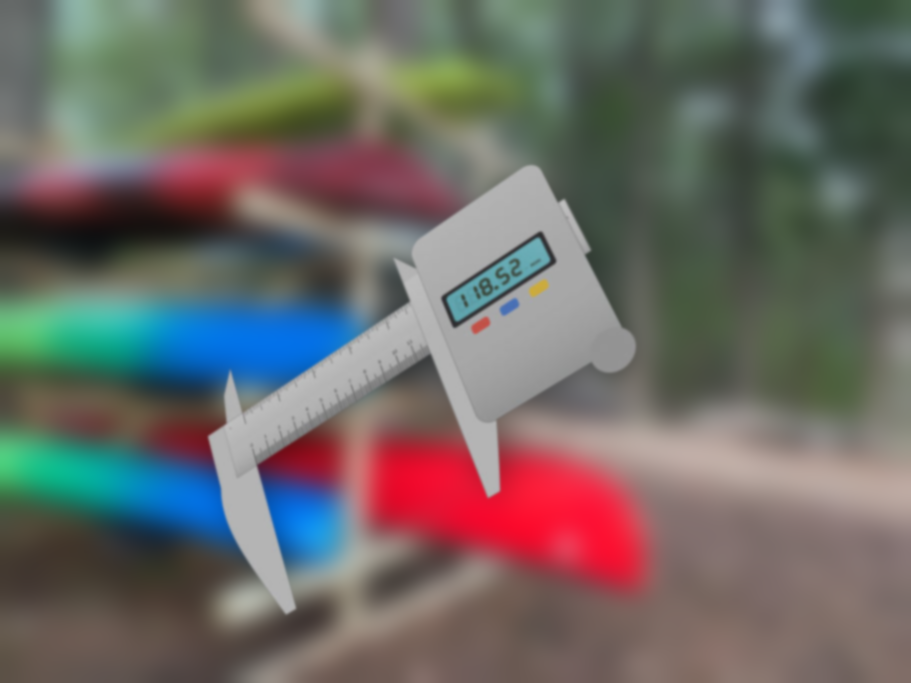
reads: 118.52
